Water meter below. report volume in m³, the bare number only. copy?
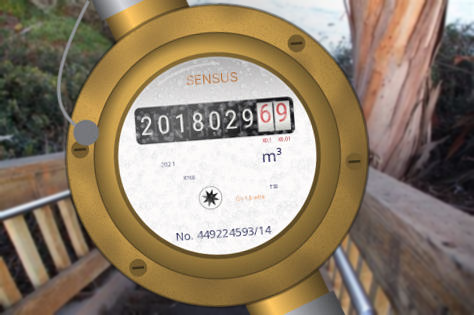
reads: 2018029.69
